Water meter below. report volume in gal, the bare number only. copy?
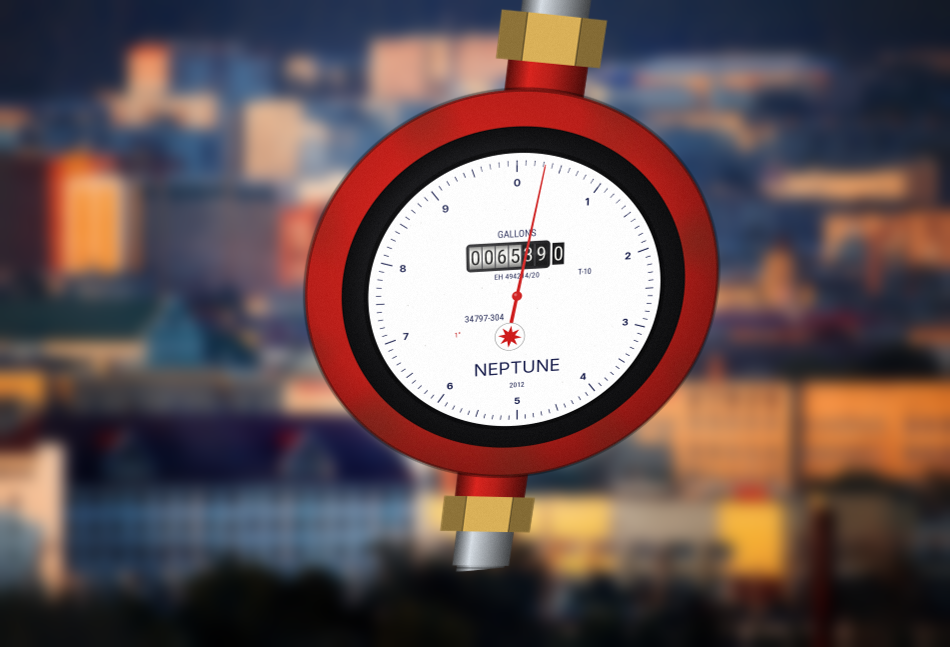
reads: 65390.3
